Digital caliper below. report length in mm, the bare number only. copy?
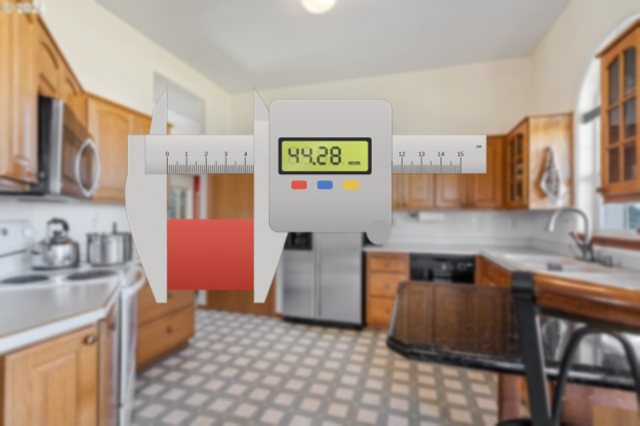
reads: 44.28
